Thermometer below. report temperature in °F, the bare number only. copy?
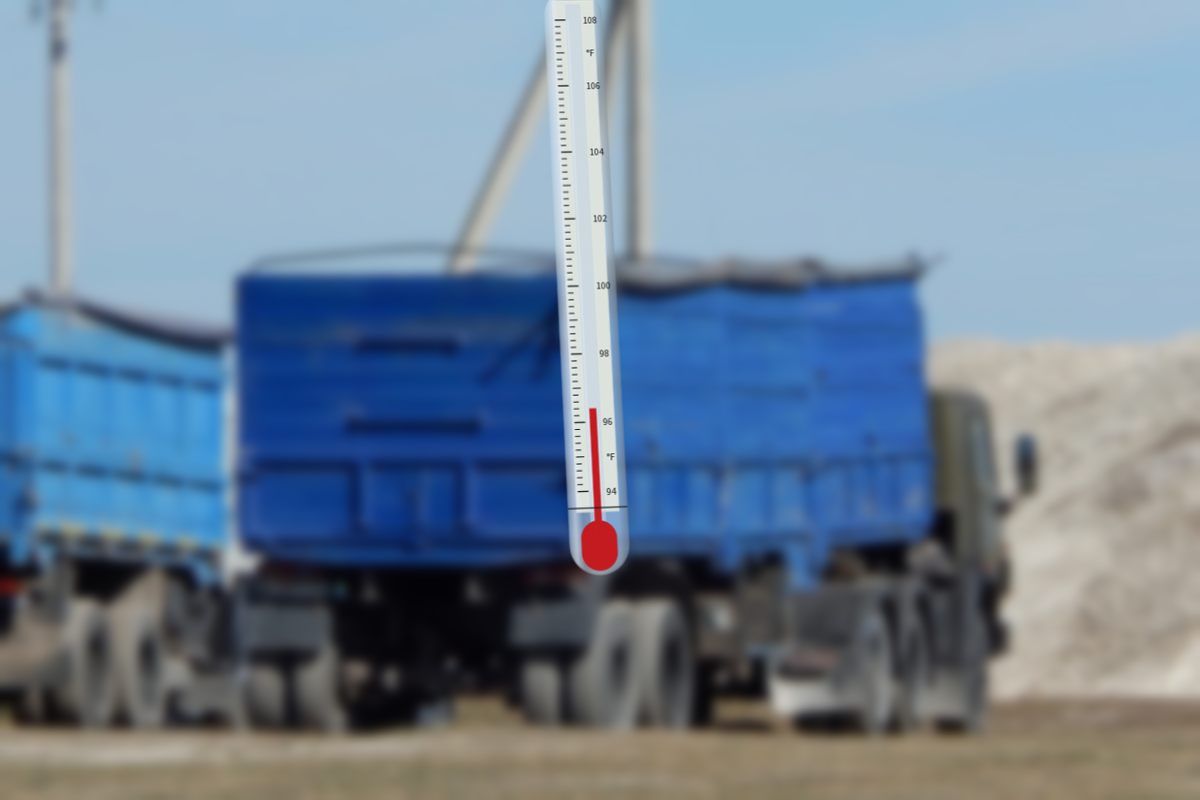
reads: 96.4
